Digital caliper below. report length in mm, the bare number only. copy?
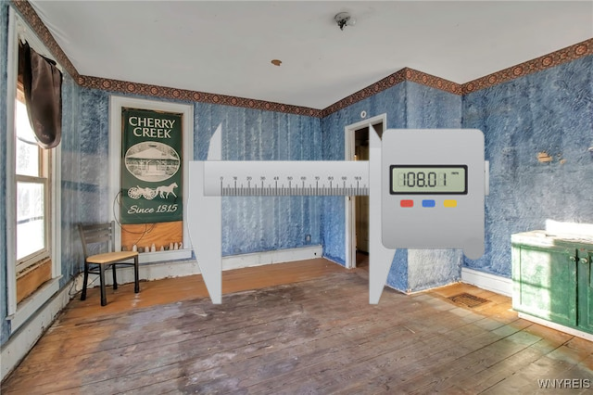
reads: 108.01
